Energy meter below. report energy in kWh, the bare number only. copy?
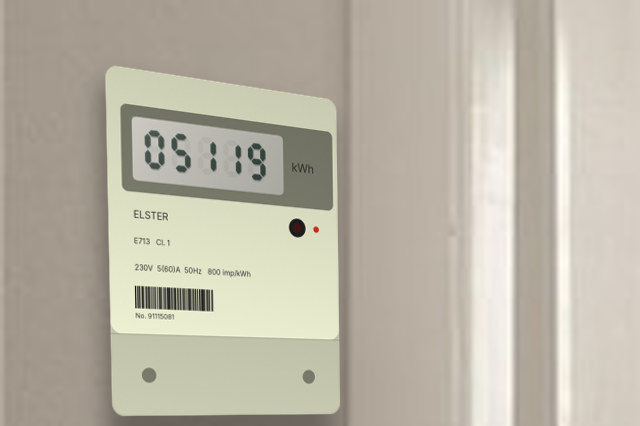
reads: 5119
